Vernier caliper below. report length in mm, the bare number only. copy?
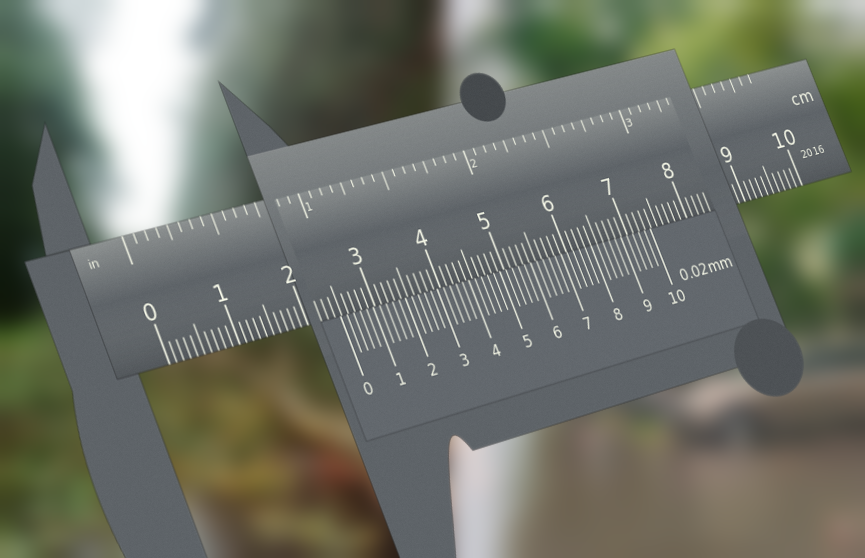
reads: 24.8
